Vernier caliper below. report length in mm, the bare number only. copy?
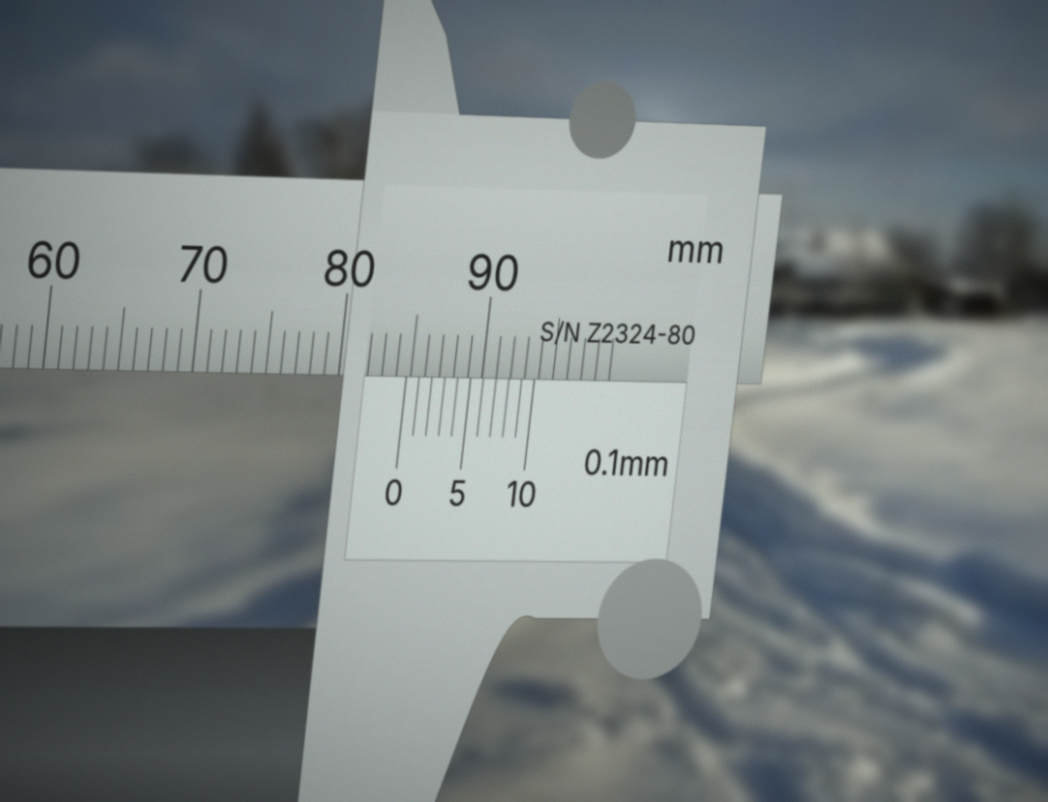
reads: 84.7
